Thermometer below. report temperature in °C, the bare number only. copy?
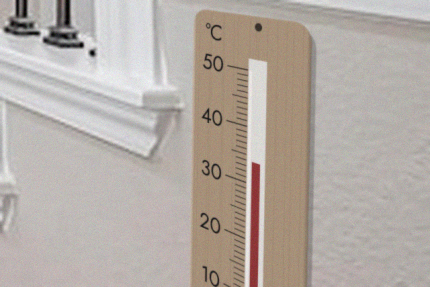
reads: 34
